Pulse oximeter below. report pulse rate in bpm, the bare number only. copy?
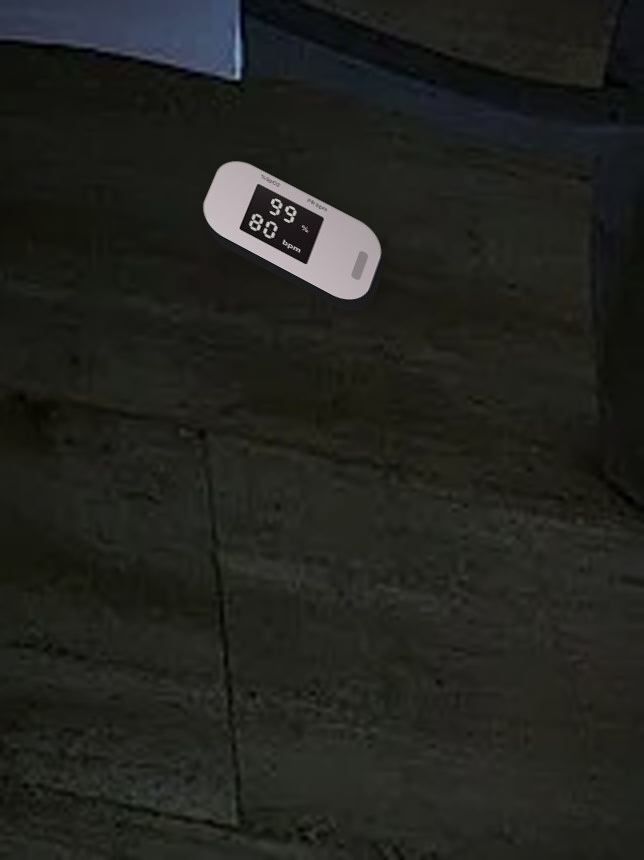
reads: 80
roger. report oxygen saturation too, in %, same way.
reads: 99
